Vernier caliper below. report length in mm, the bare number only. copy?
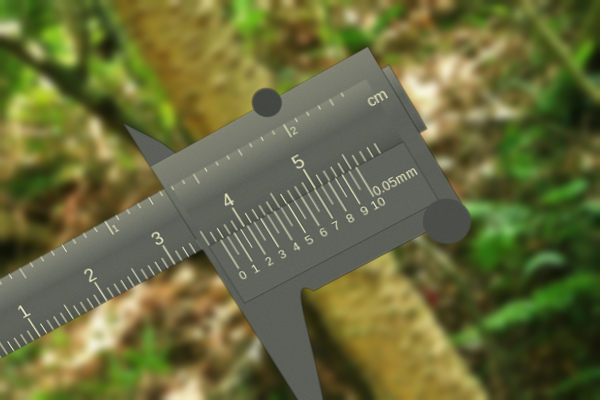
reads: 36.6
